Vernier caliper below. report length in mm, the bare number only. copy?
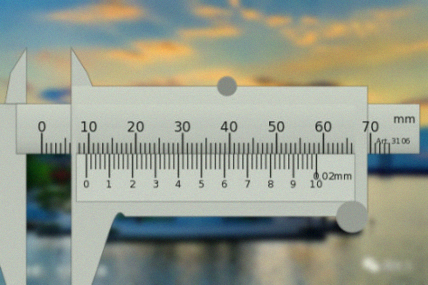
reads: 9.5
